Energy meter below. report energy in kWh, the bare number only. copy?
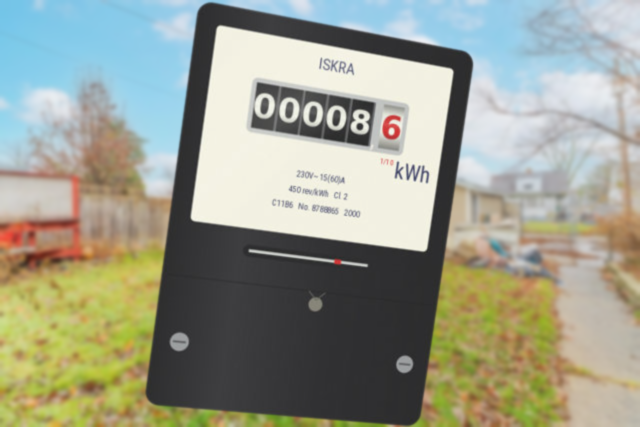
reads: 8.6
